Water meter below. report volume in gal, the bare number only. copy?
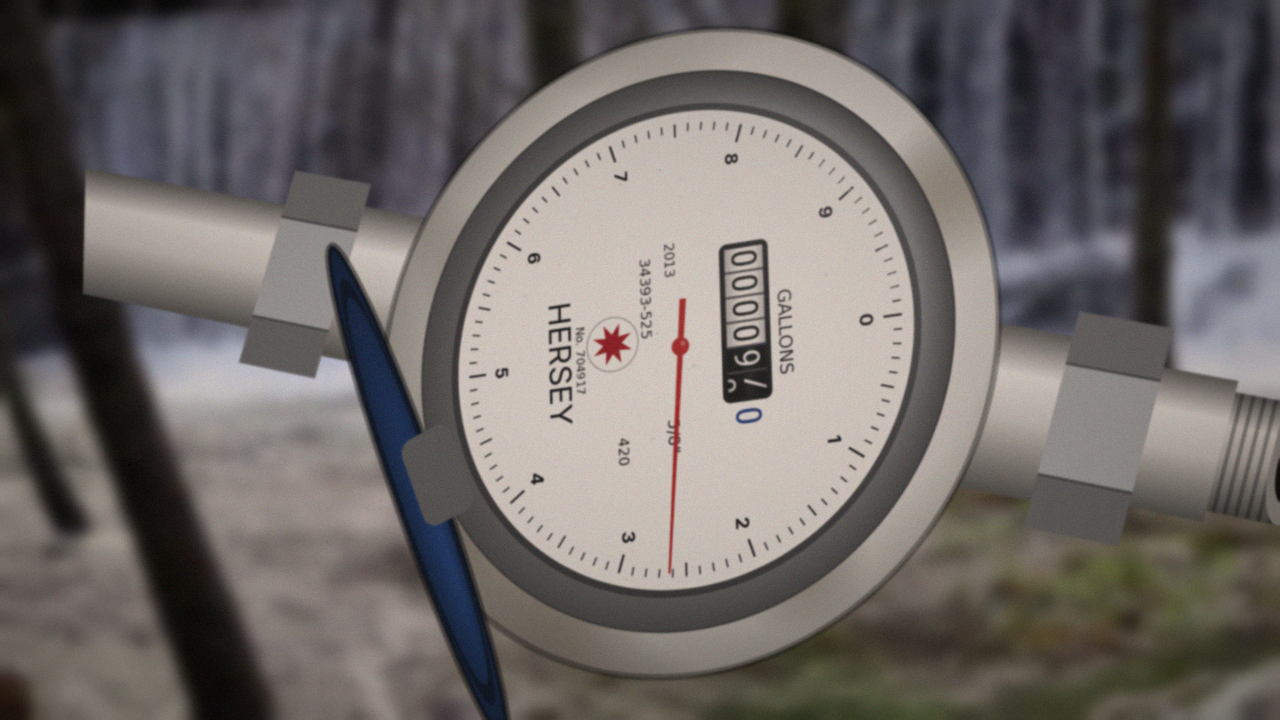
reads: 972.6
